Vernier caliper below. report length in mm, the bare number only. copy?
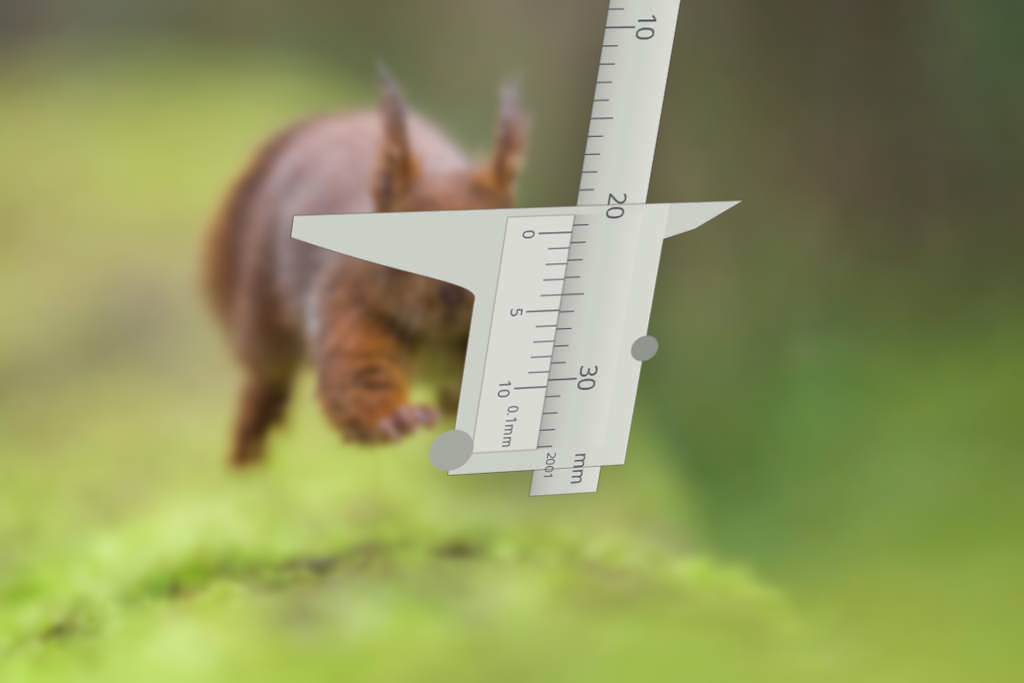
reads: 21.4
